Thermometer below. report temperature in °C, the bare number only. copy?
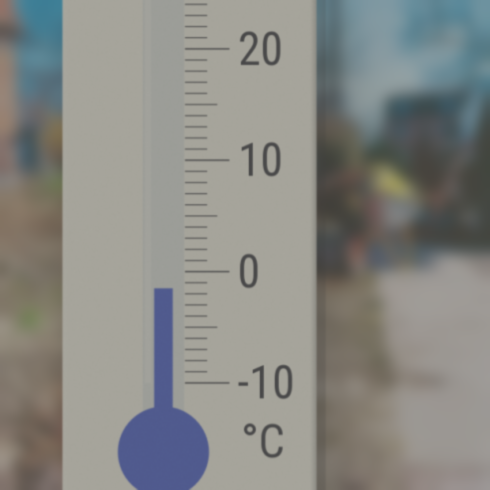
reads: -1.5
